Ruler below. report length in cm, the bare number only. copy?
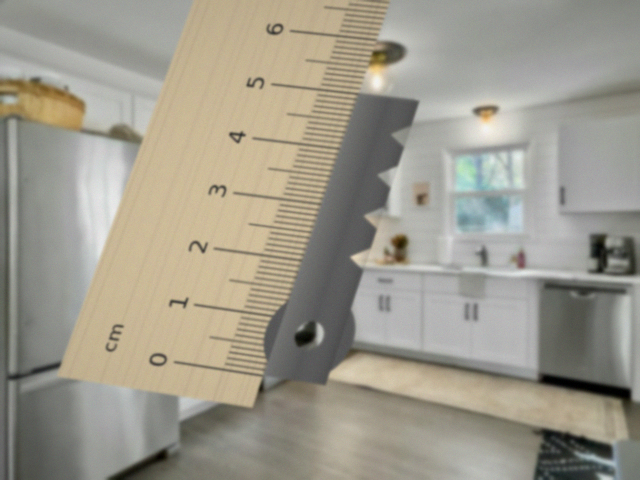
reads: 5
